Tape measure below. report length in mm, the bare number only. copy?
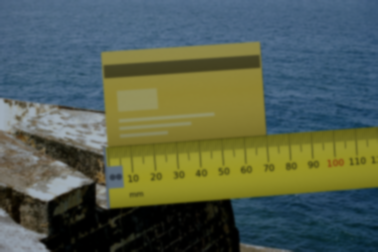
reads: 70
